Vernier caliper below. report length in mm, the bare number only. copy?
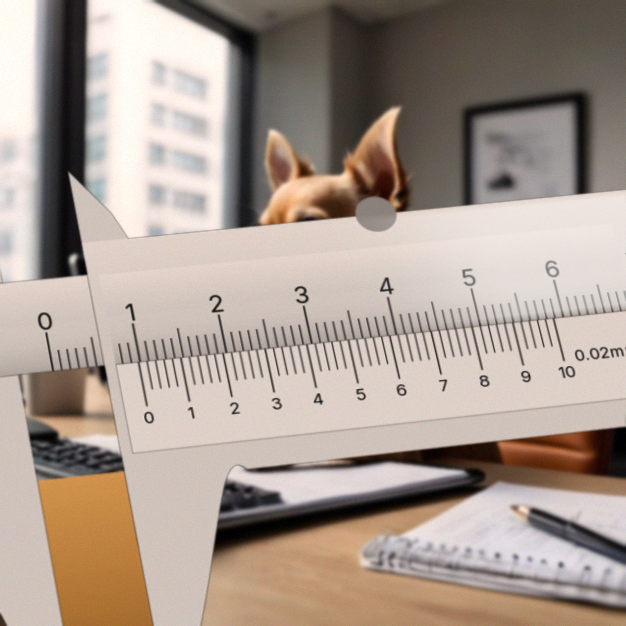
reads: 9.8
